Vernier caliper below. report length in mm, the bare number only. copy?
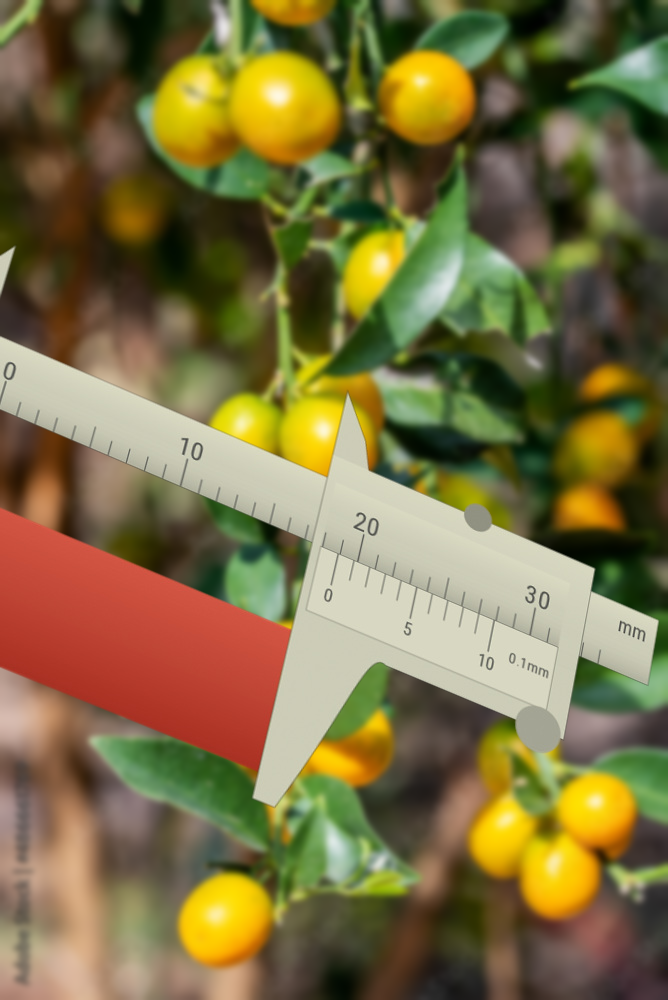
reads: 18.9
